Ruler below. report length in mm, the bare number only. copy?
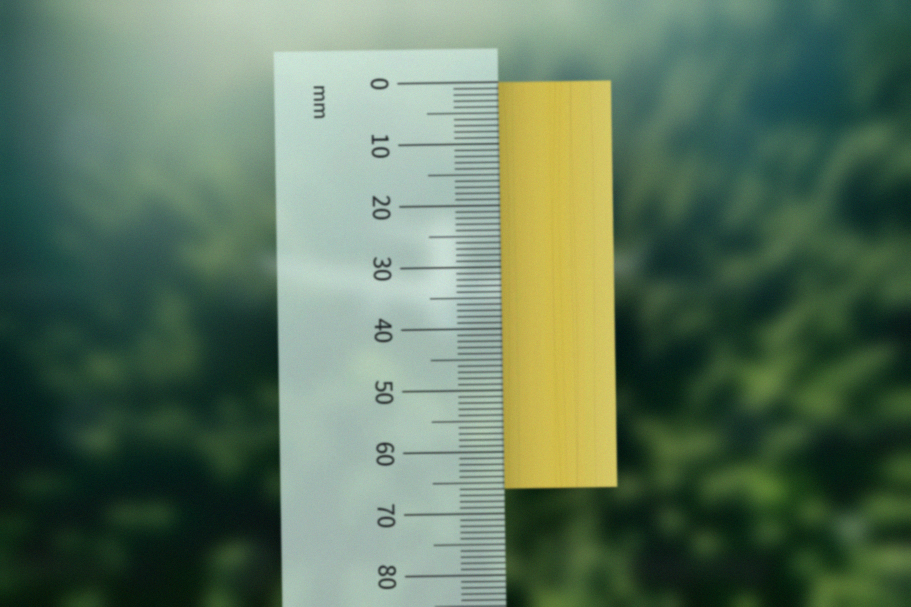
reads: 66
